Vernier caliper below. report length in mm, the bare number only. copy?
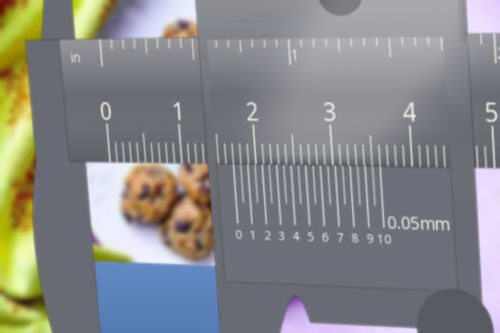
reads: 17.0
